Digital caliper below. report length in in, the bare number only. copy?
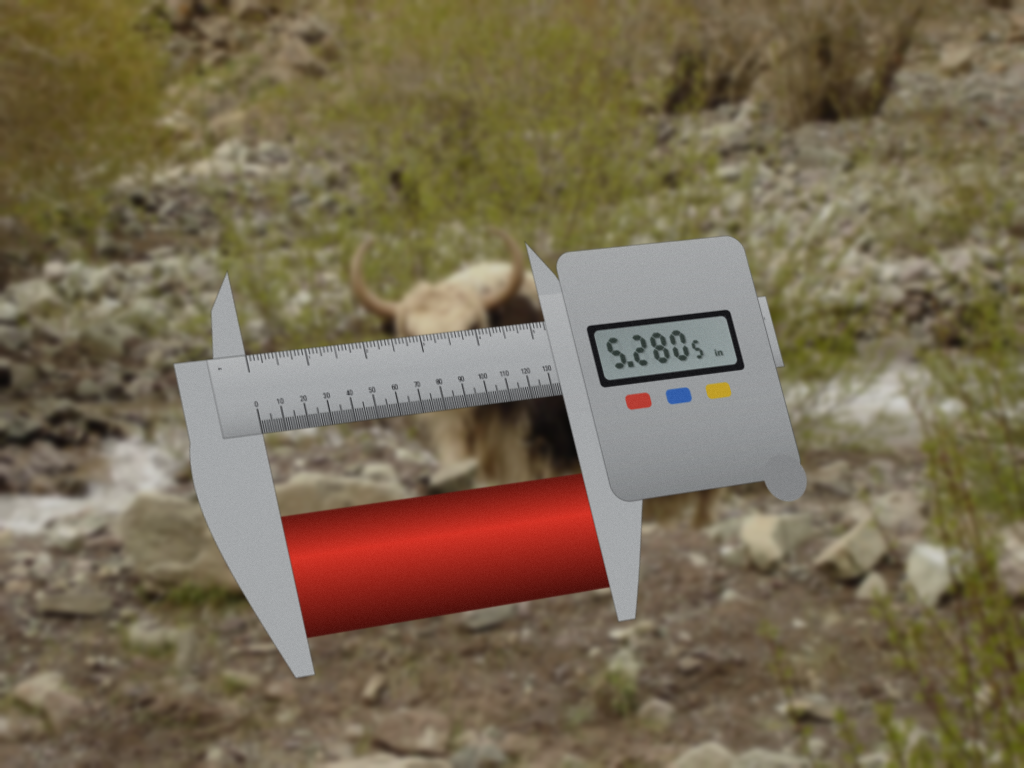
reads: 5.2805
